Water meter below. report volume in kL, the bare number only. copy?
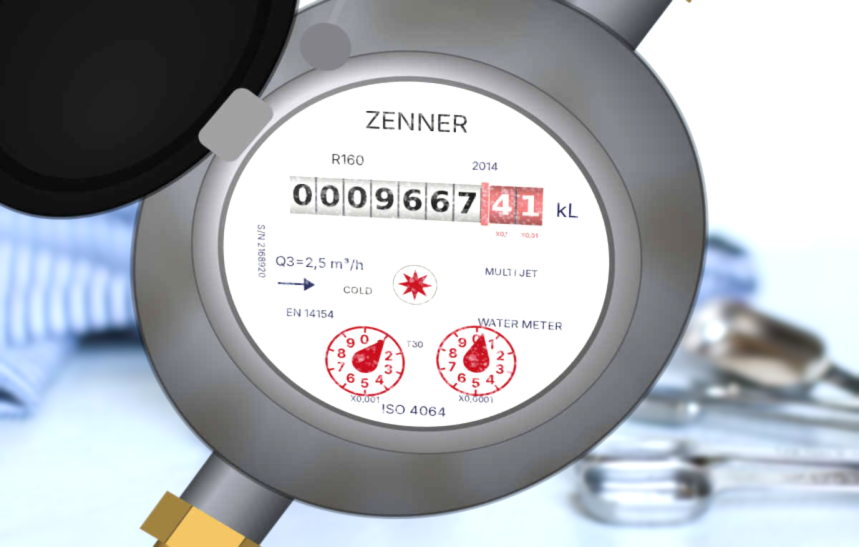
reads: 9667.4110
